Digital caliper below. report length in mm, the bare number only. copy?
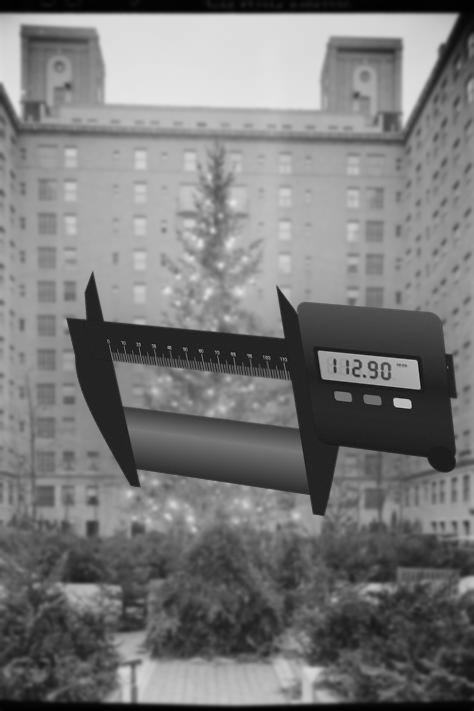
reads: 112.90
